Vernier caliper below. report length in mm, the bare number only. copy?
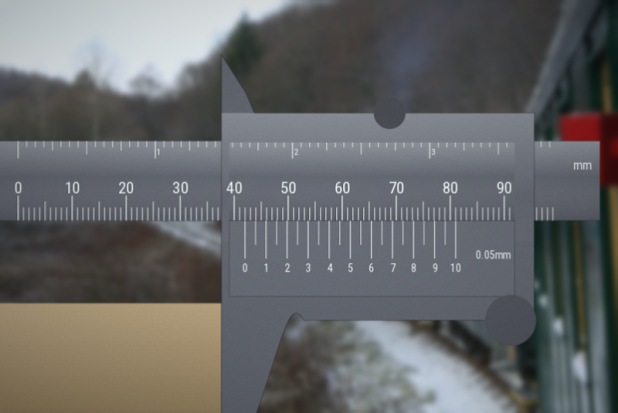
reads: 42.0
